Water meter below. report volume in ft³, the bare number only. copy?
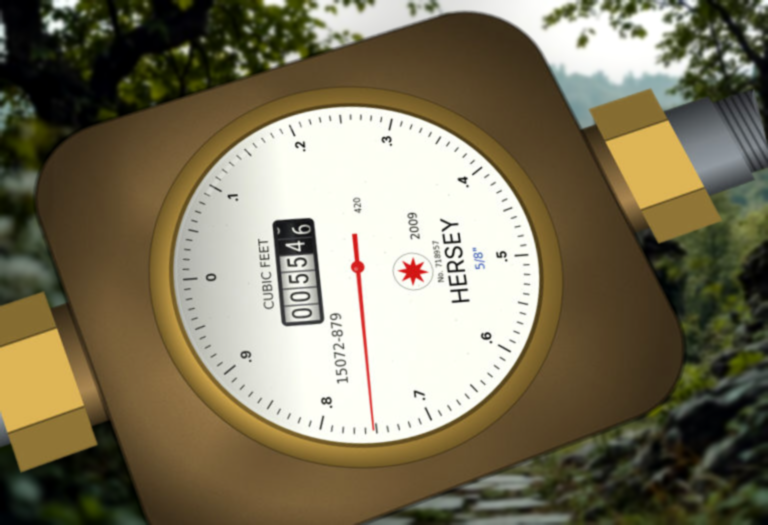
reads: 5545.75
